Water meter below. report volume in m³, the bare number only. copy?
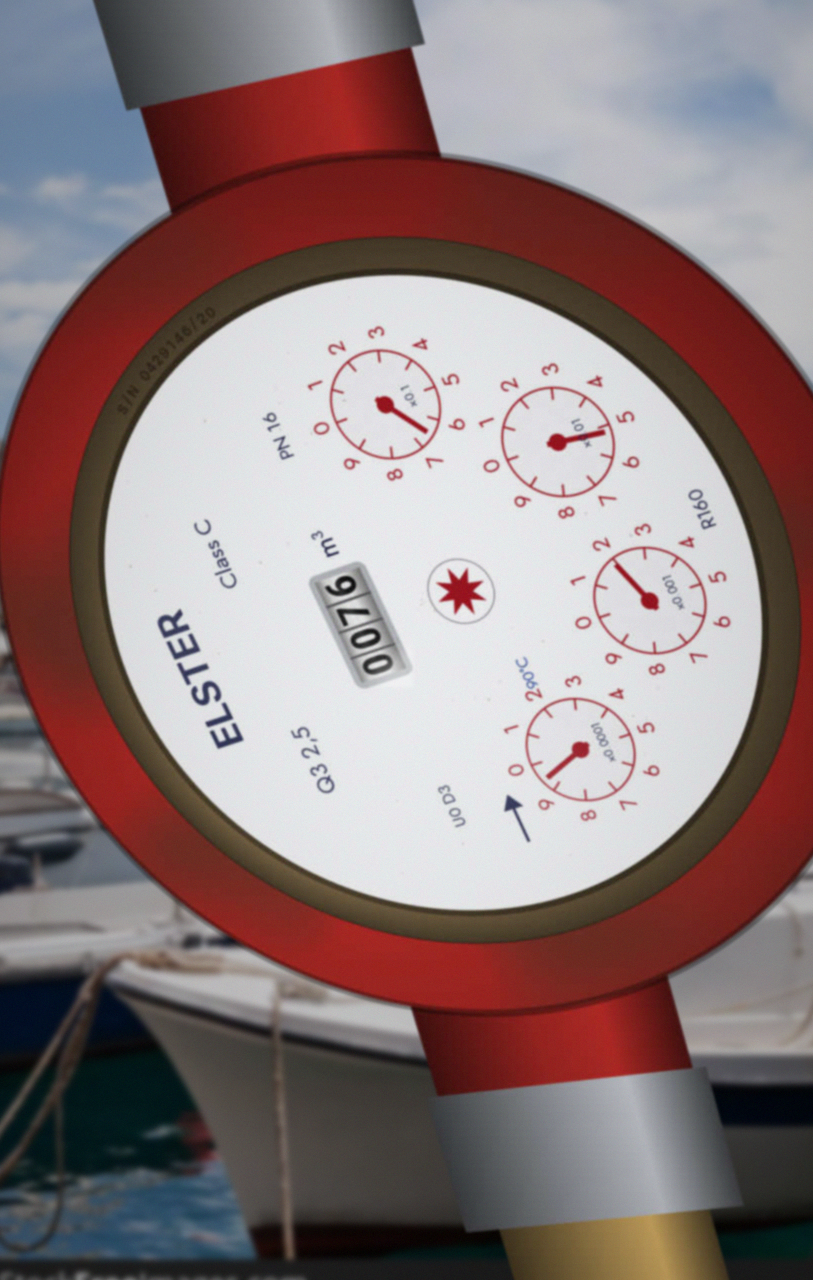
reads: 76.6519
